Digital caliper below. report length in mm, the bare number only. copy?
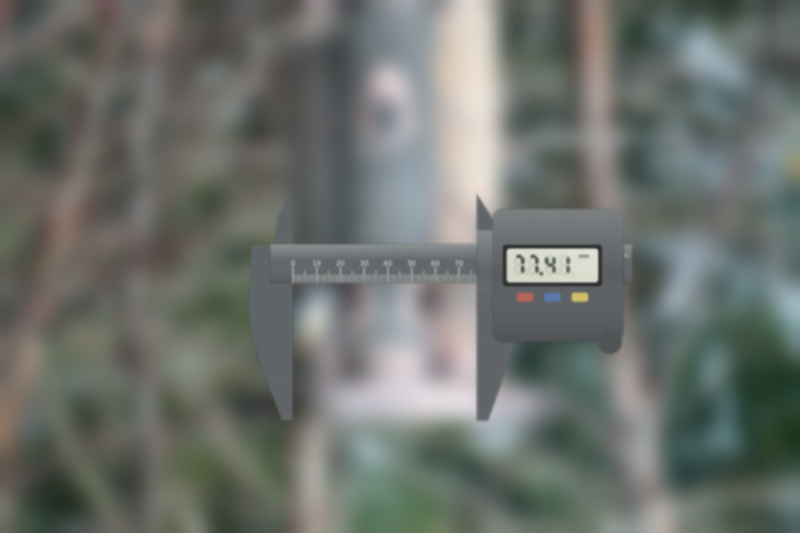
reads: 77.41
